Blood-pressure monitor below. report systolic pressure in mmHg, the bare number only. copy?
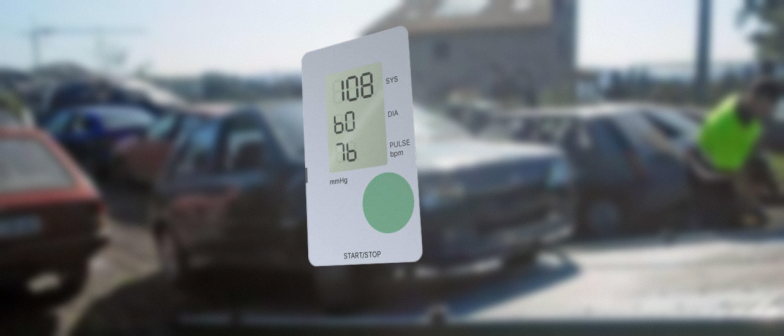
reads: 108
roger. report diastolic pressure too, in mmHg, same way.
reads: 60
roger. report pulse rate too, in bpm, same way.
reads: 76
